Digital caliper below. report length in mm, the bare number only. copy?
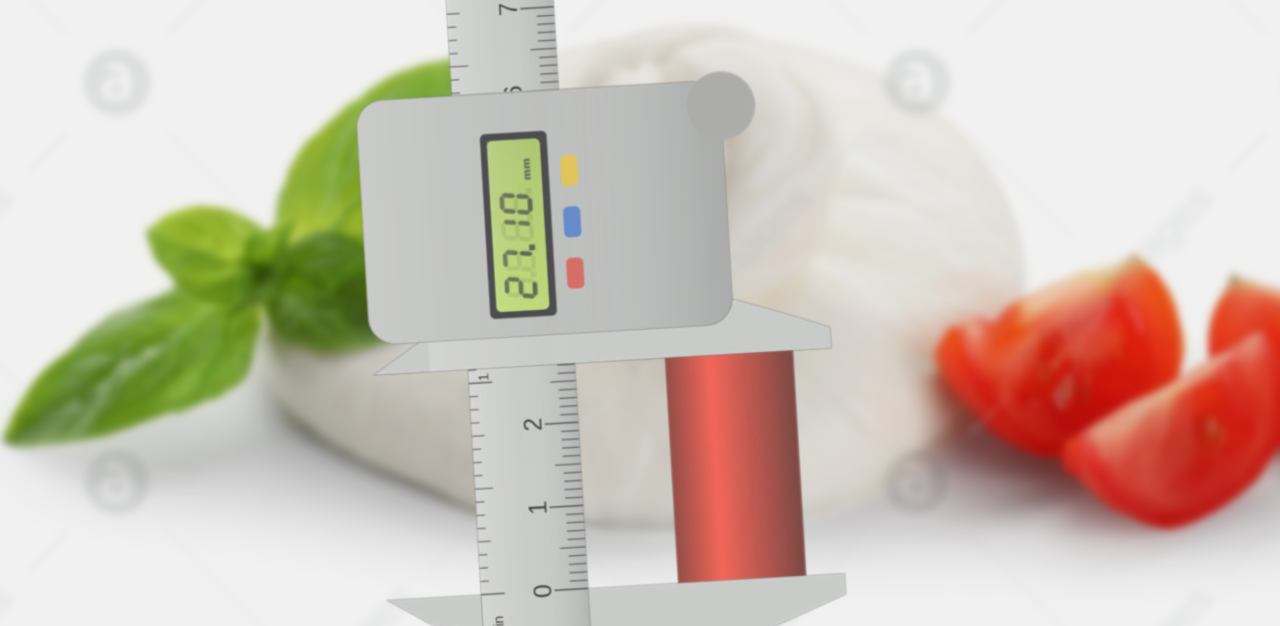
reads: 27.10
